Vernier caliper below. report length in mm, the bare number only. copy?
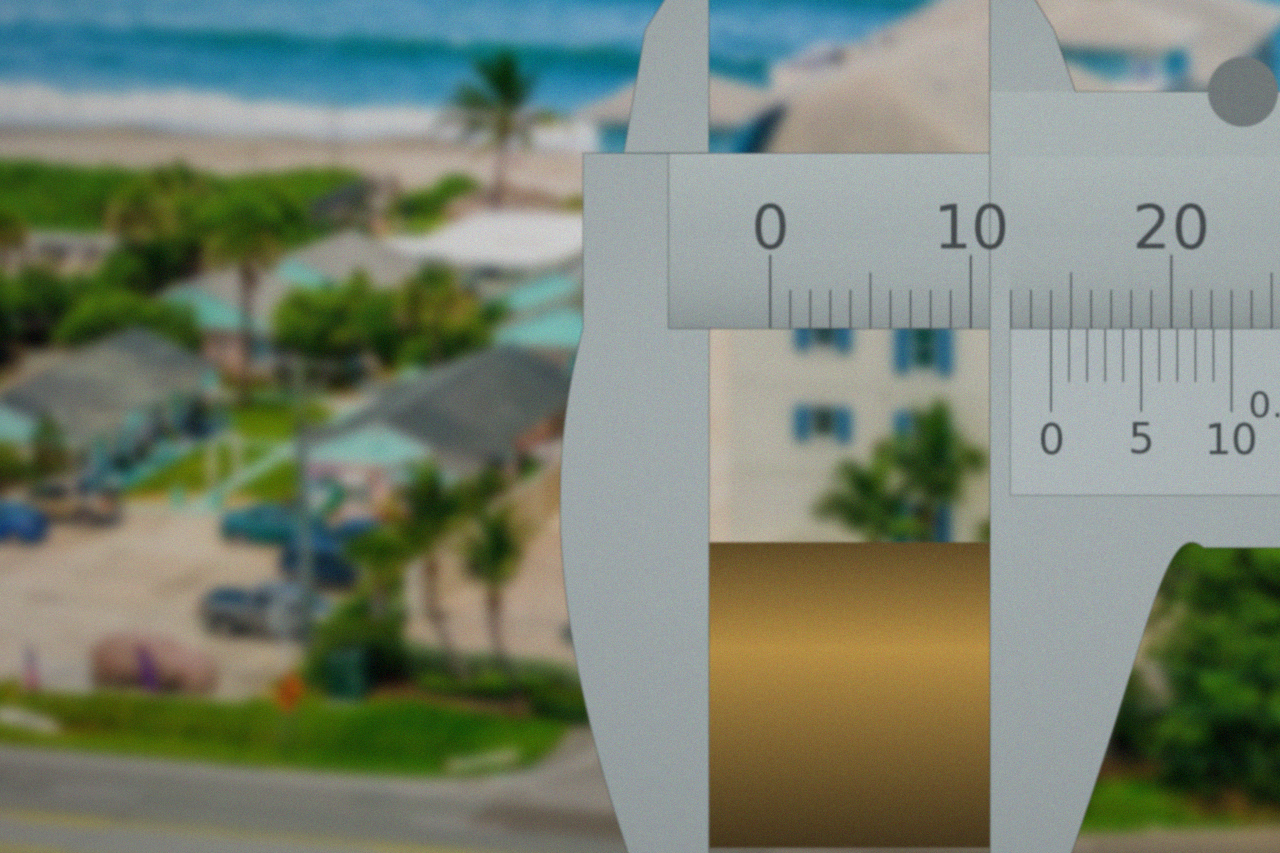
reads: 14.0
